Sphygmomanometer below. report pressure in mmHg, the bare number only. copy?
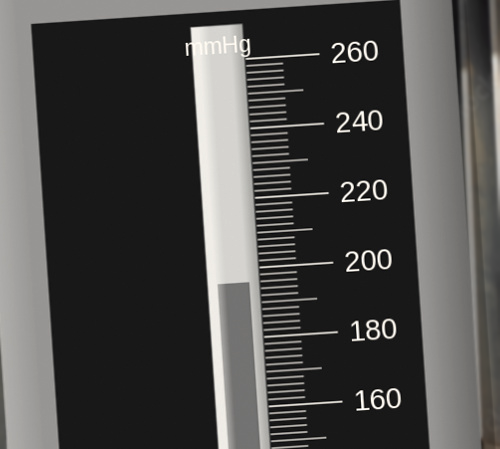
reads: 196
